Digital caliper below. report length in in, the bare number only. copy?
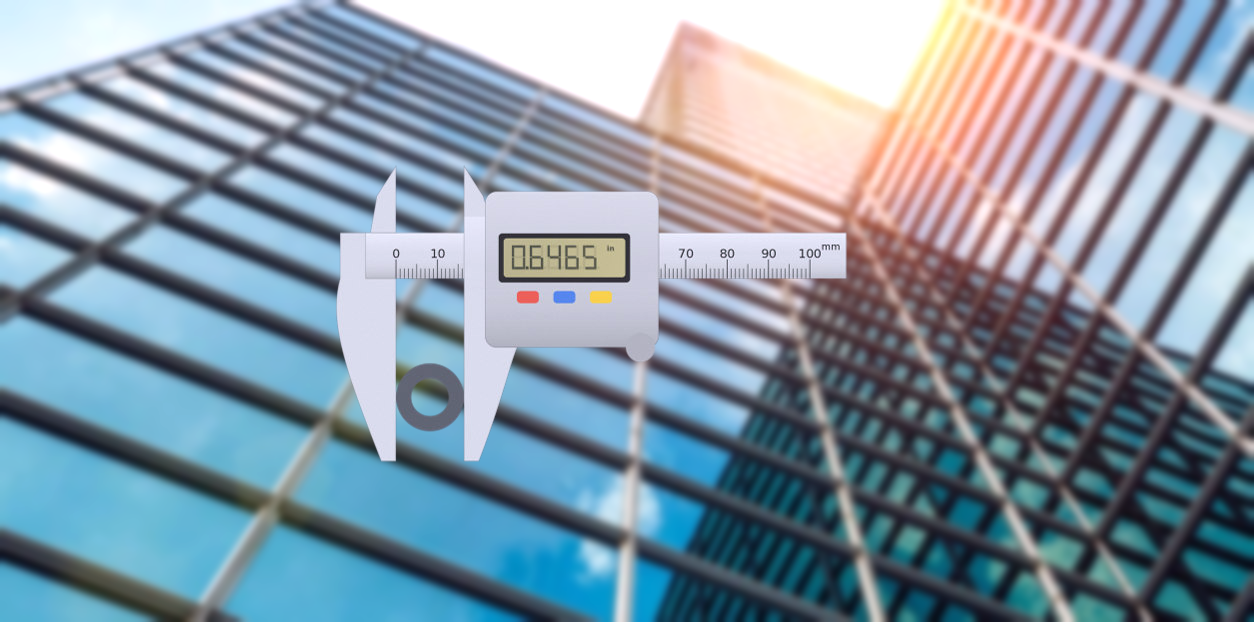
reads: 0.6465
